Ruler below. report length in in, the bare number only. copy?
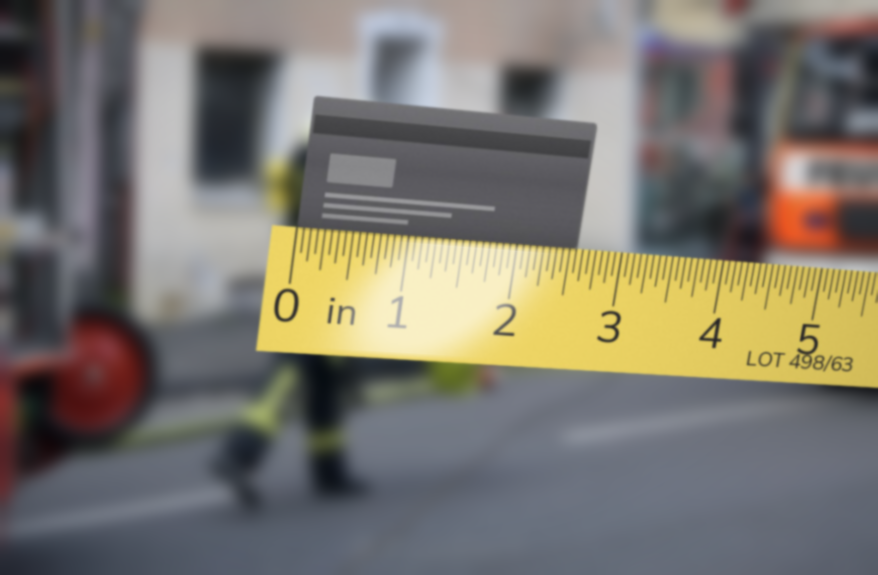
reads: 2.5625
